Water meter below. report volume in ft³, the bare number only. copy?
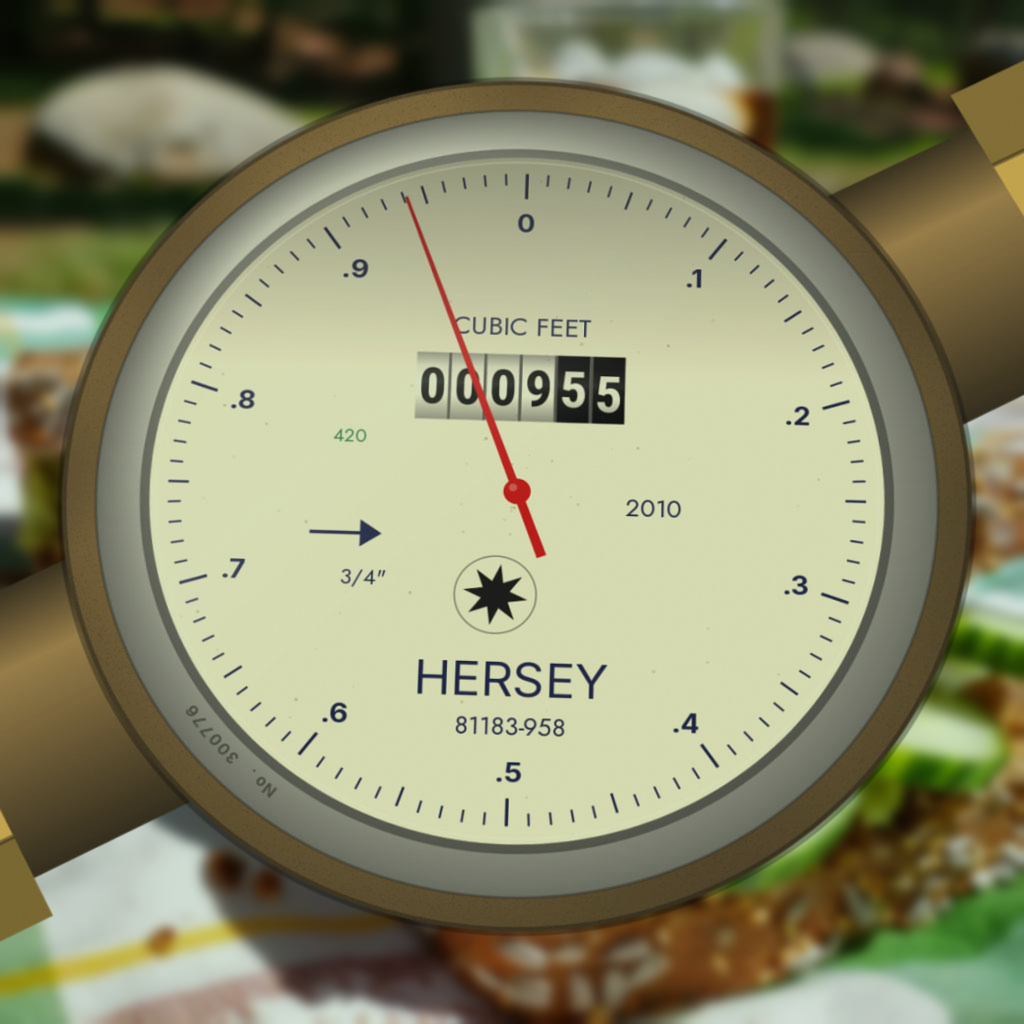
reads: 954.94
